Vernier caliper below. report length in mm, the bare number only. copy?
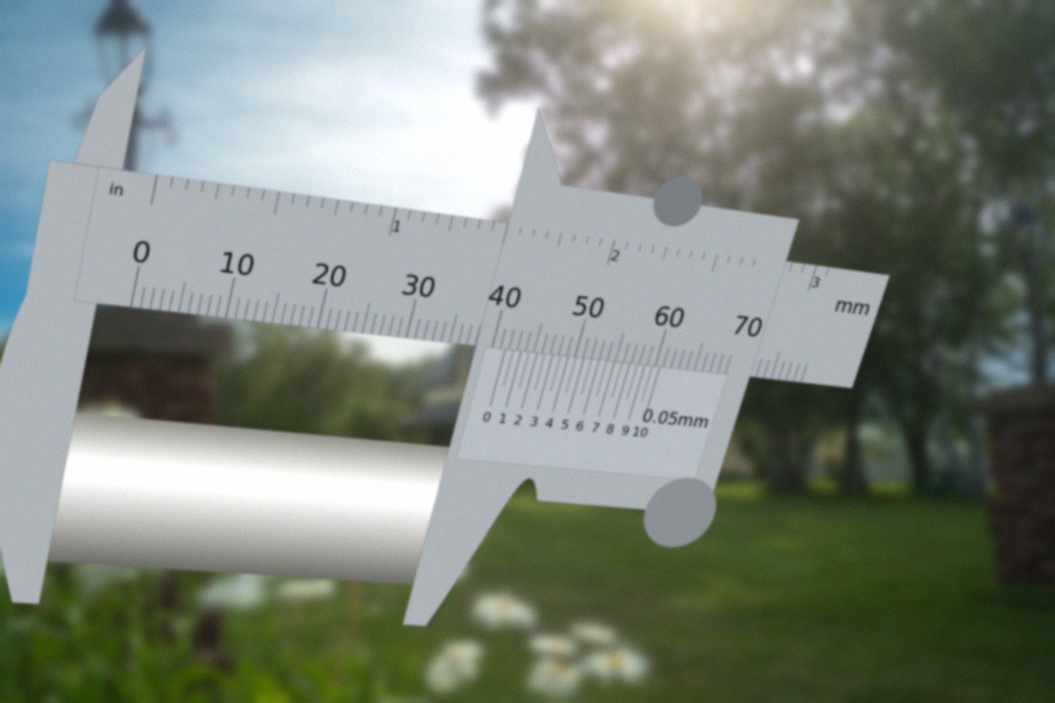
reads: 41.6
